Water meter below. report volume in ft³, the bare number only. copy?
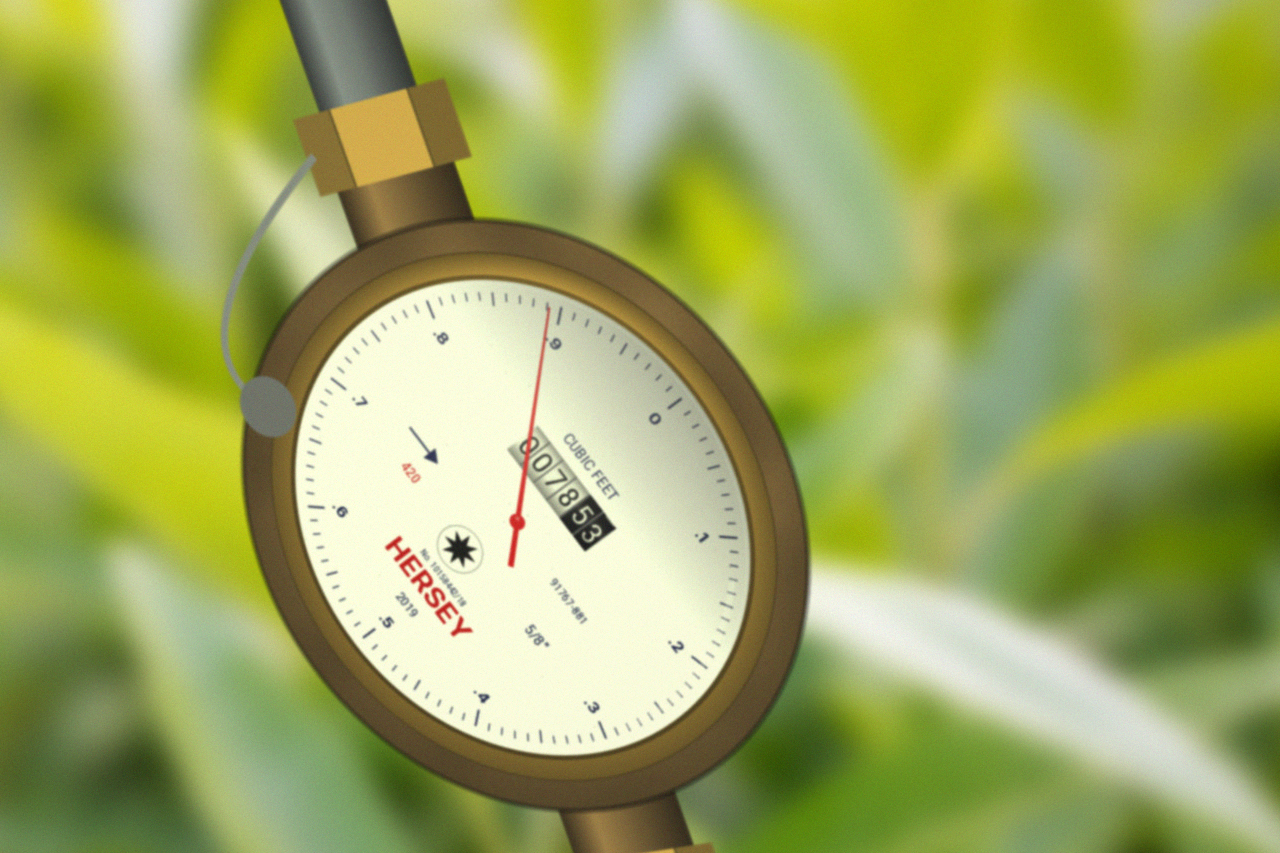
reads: 7852.89
